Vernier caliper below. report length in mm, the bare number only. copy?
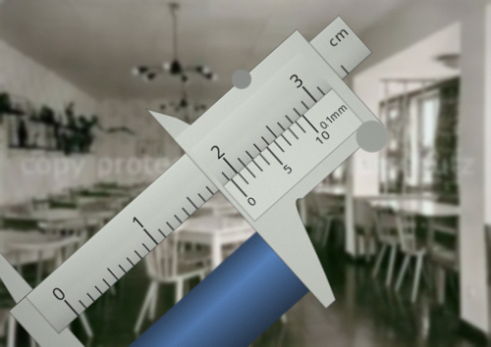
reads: 19.2
